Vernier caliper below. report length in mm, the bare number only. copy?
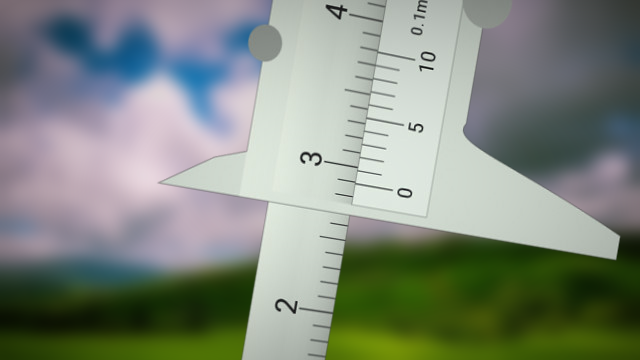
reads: 28.9
